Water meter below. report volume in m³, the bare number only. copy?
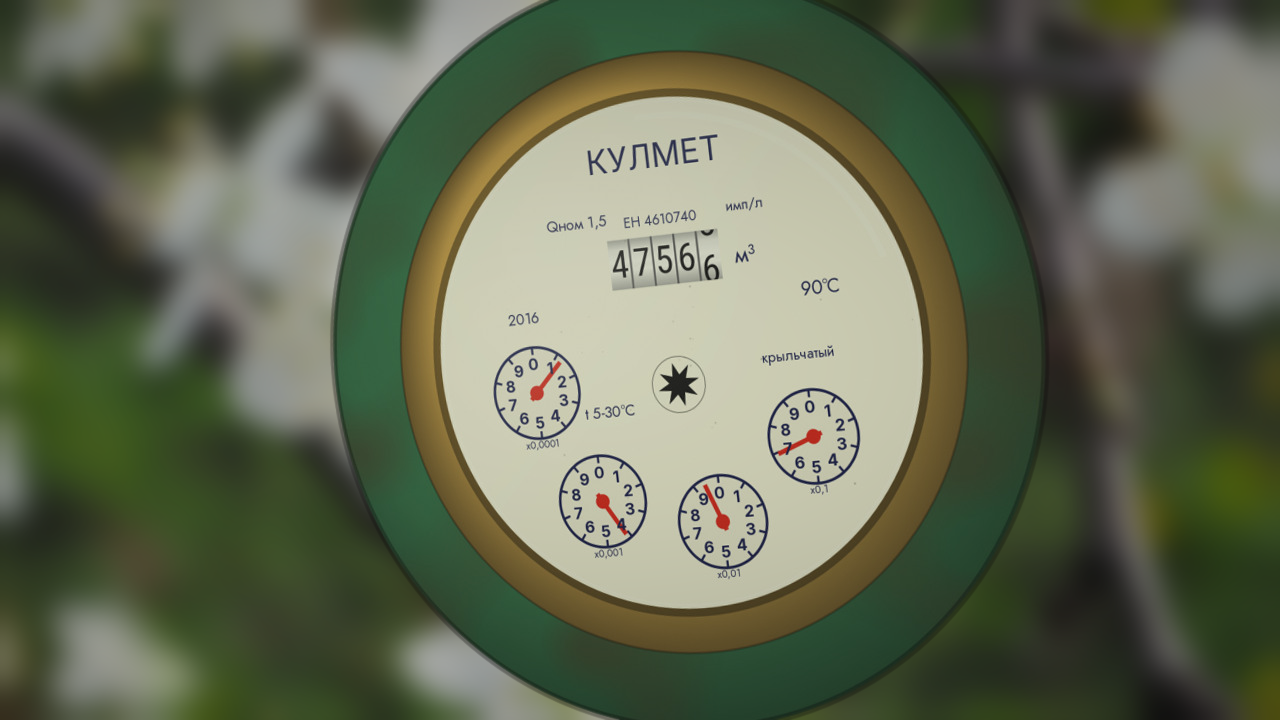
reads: 47565.6941
